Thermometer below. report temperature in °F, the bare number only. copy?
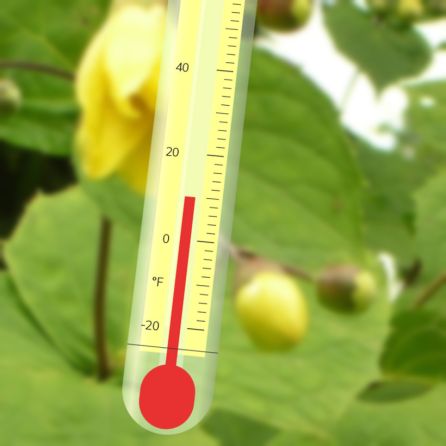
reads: 10
